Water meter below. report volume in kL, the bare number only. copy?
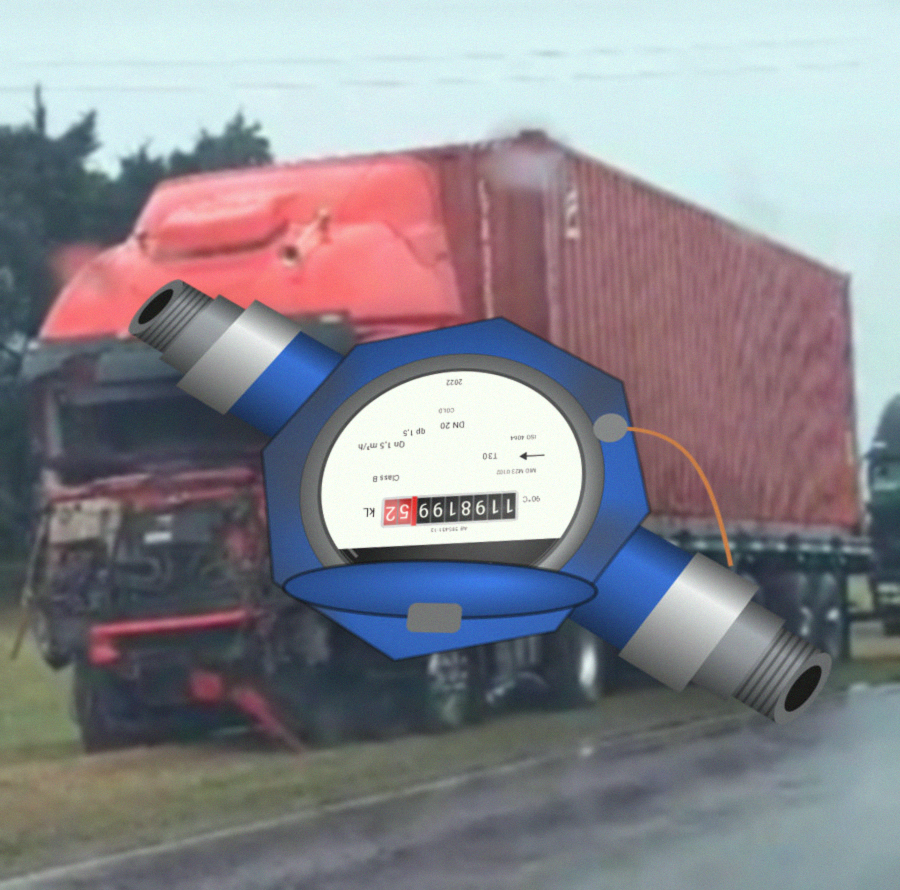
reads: 1198199.52
